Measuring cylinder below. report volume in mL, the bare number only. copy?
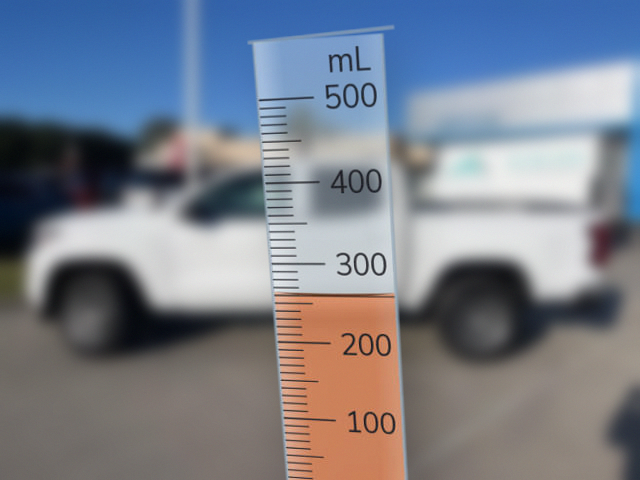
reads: 260
